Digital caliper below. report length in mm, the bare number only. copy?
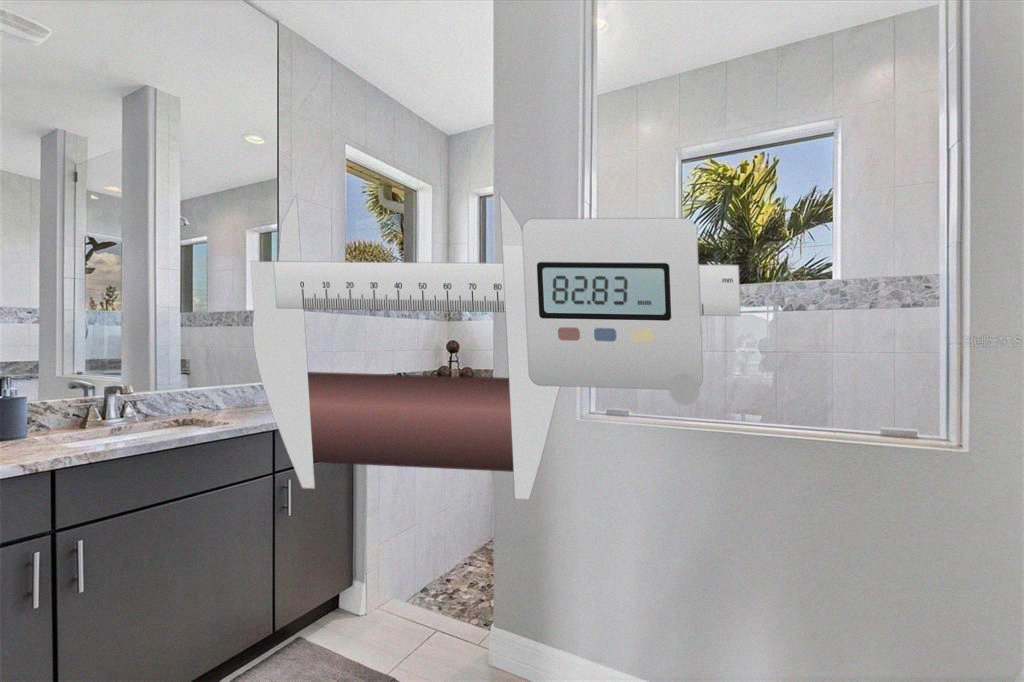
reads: 82.83
